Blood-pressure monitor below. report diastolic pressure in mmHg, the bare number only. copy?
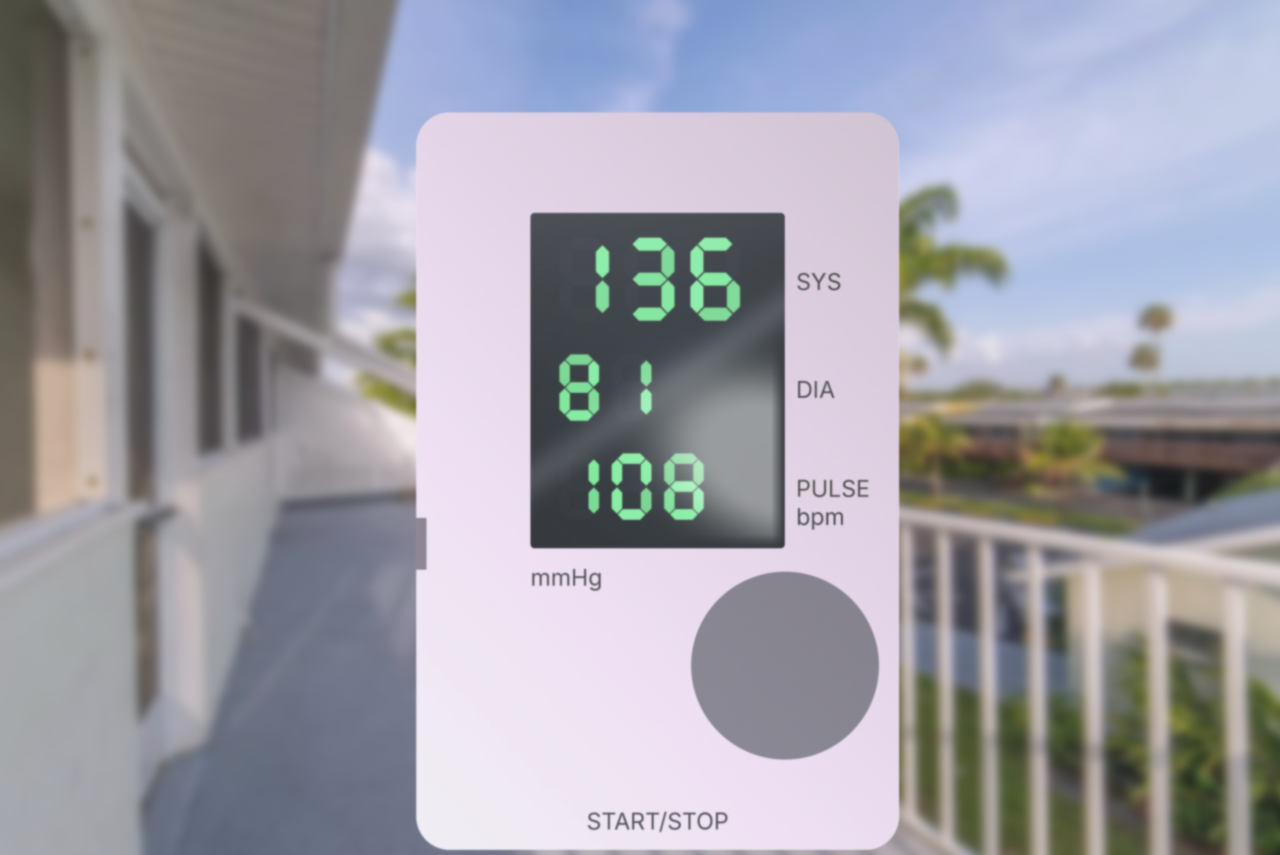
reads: 81
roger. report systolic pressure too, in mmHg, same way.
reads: 136
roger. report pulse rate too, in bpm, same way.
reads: 108
